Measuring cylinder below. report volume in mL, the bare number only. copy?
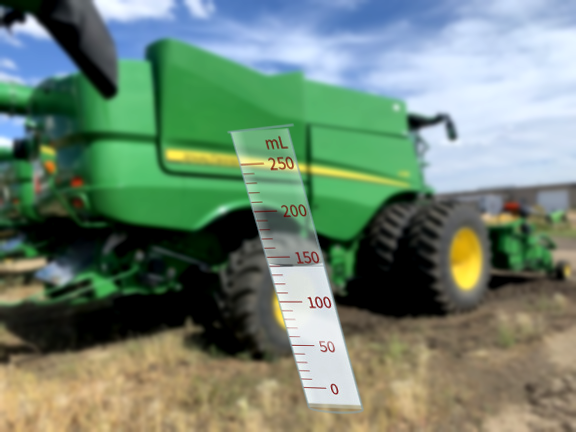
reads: 140
